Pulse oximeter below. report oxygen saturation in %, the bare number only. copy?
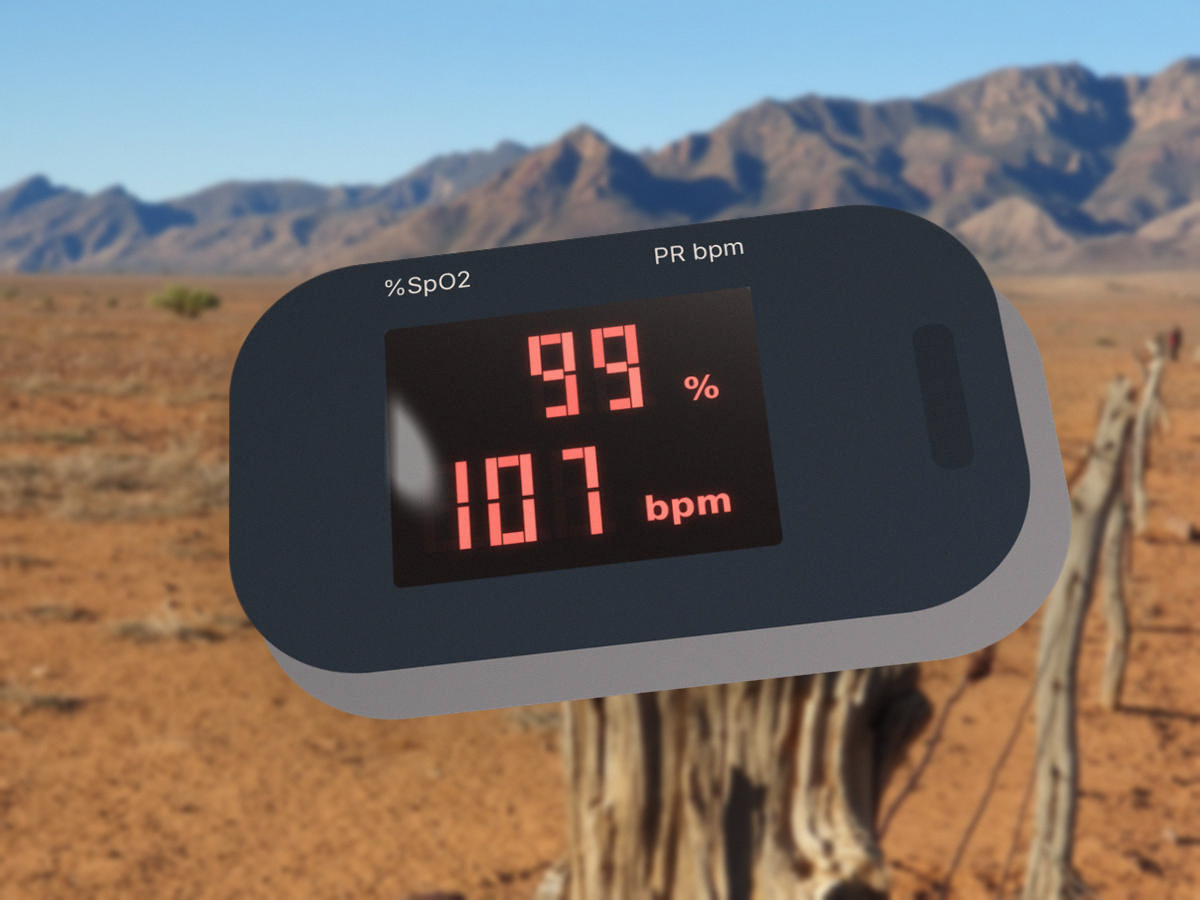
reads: 99
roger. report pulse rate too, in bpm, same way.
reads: 107
